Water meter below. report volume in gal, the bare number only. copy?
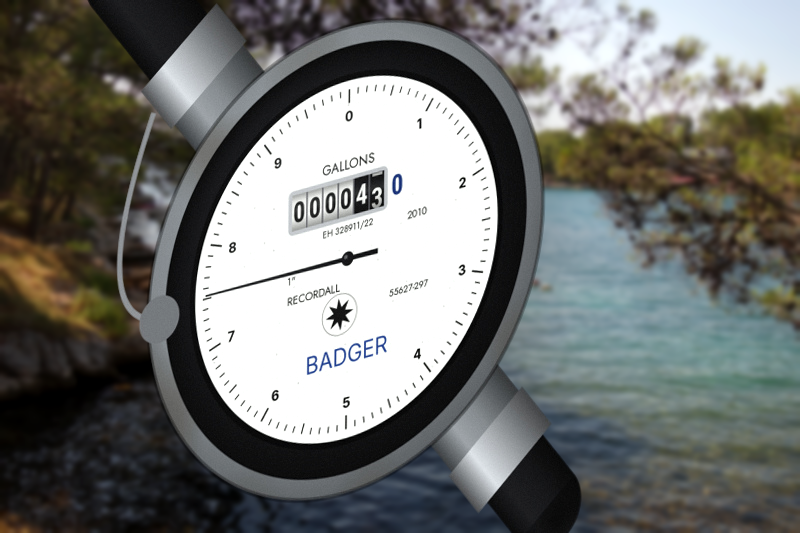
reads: 427.5
